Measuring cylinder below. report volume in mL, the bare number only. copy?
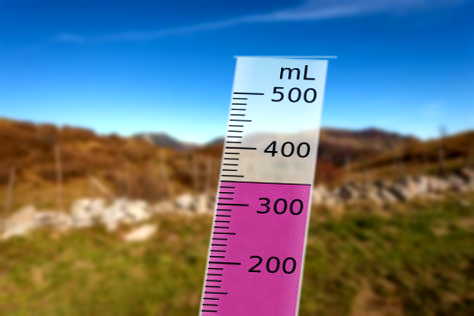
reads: 340
